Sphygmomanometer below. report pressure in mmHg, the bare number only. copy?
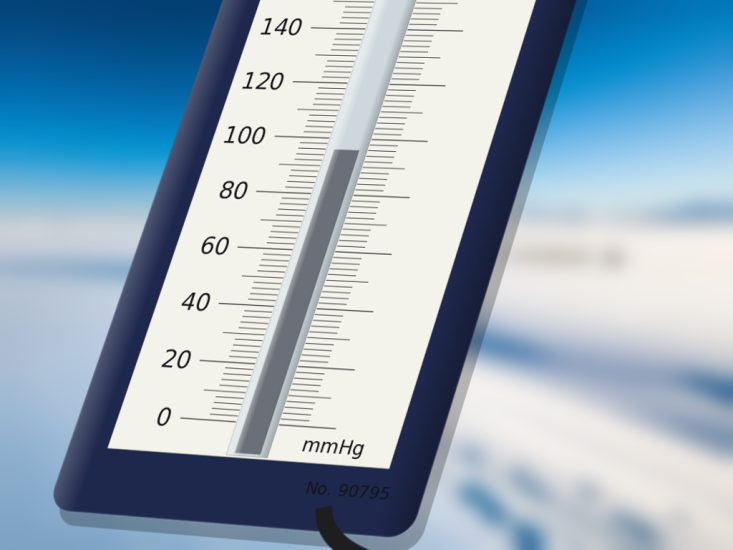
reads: 96
